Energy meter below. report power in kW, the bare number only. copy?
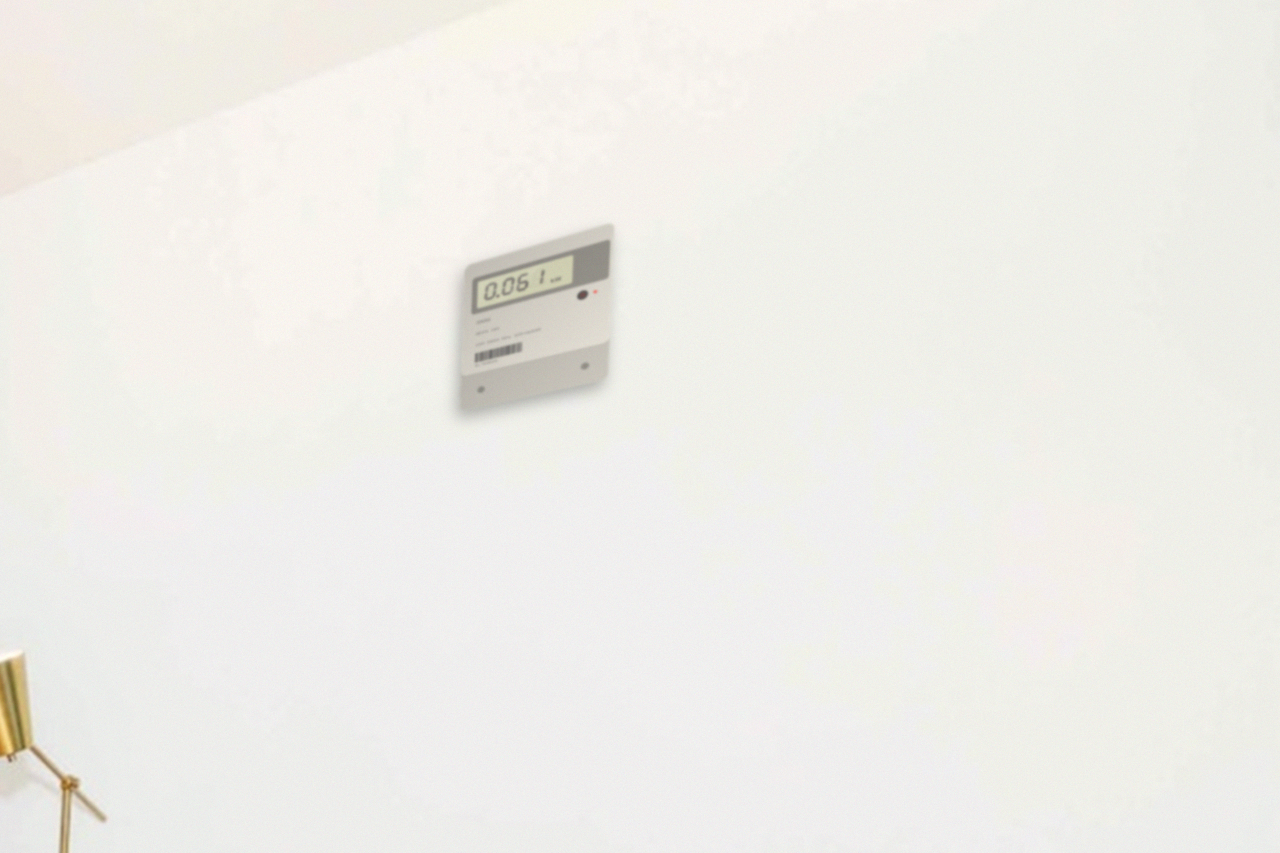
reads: 0.061
